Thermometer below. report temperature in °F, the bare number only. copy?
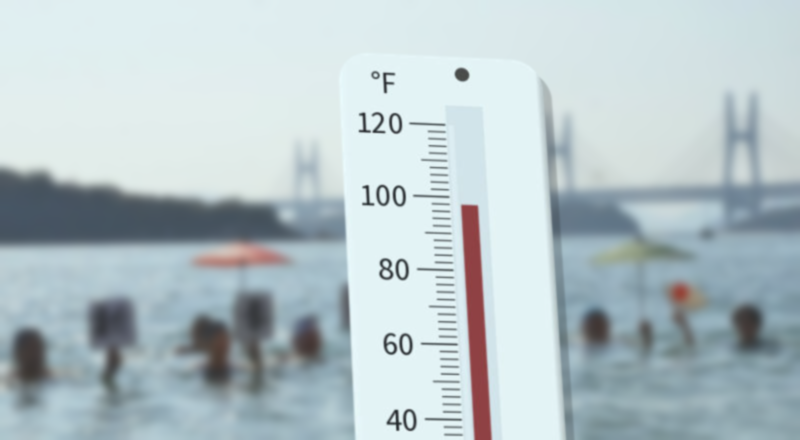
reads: 98
